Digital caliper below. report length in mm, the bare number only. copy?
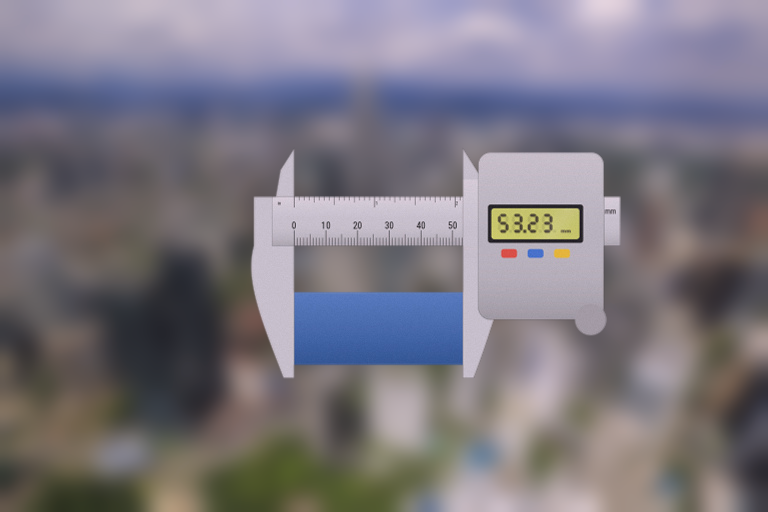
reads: 53.23
